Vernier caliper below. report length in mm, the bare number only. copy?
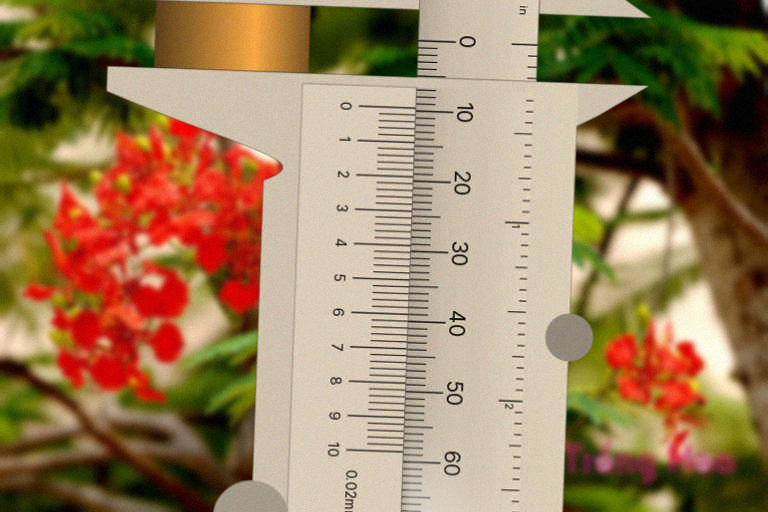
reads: 9.6
